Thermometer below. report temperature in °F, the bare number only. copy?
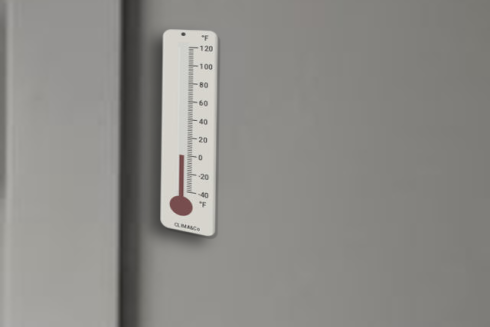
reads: 0
